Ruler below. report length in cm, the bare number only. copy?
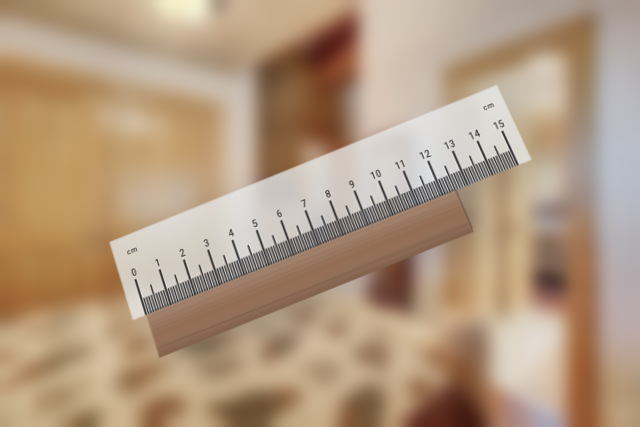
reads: 12.5
